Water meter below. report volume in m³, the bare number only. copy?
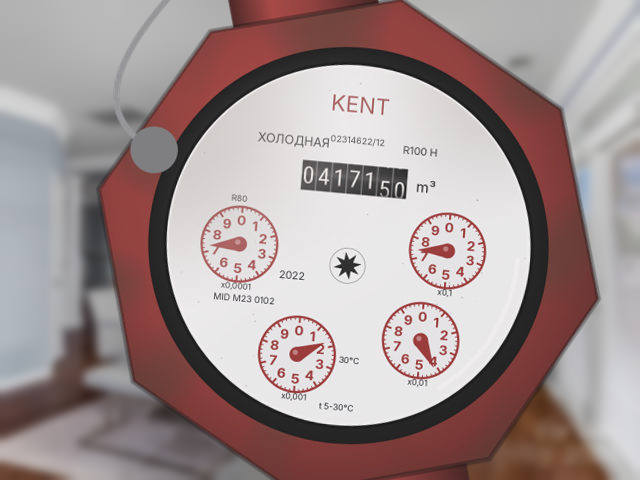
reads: 417149.7417
